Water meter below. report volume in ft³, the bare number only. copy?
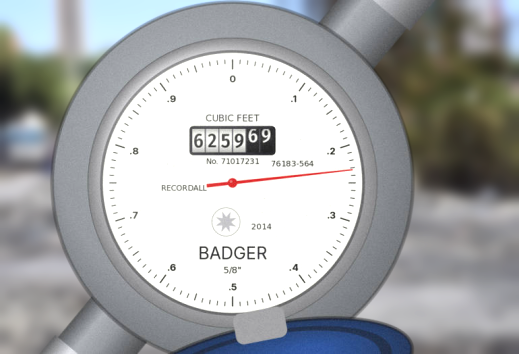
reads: 625969.23
